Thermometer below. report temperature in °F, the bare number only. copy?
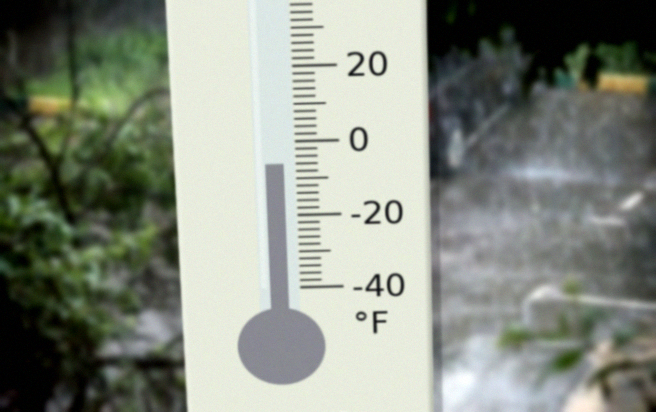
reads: -6
